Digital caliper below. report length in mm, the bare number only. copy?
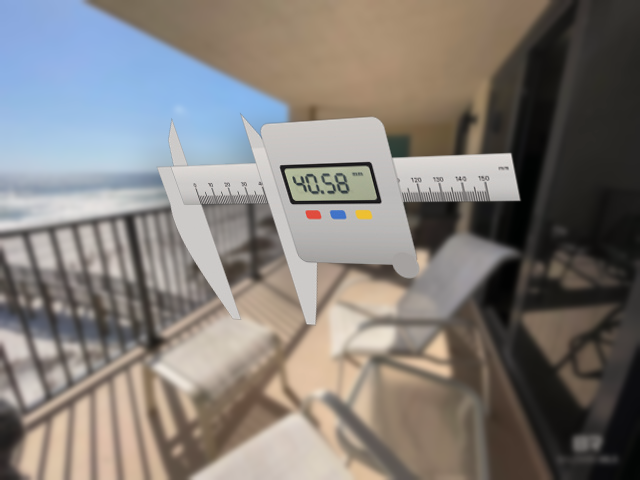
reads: 40.58
